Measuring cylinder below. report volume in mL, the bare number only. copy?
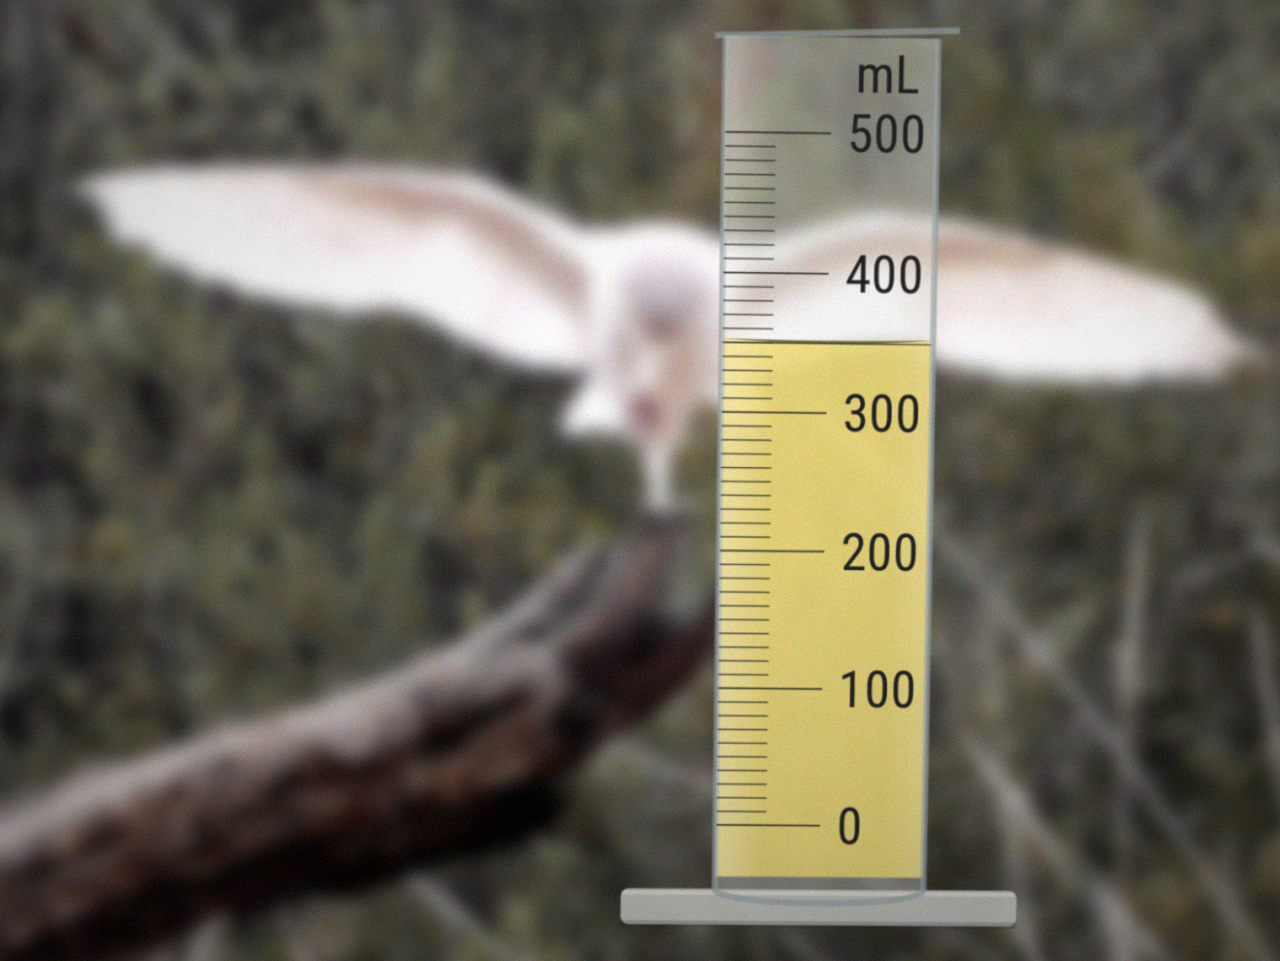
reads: 350
